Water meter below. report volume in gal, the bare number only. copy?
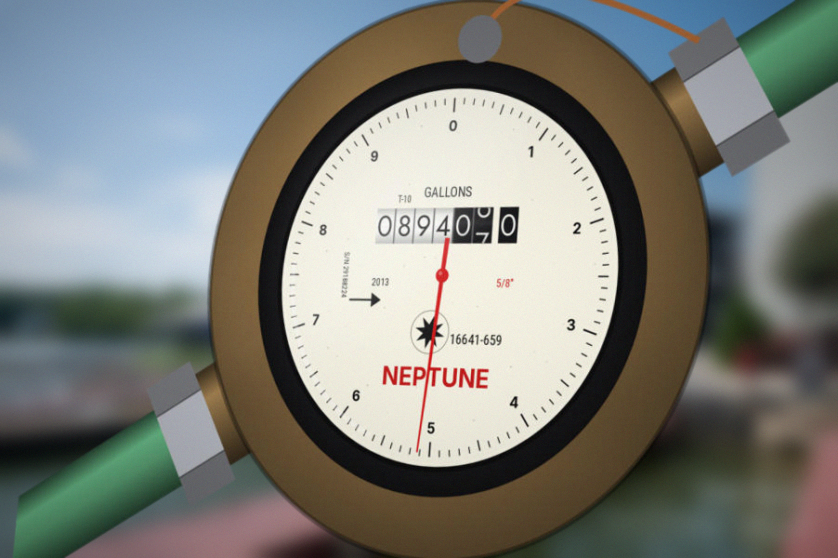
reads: 894065.1
